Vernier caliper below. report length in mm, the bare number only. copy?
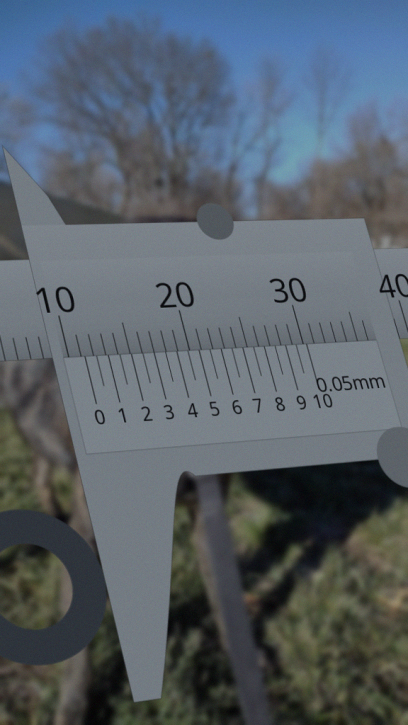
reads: 11.3
